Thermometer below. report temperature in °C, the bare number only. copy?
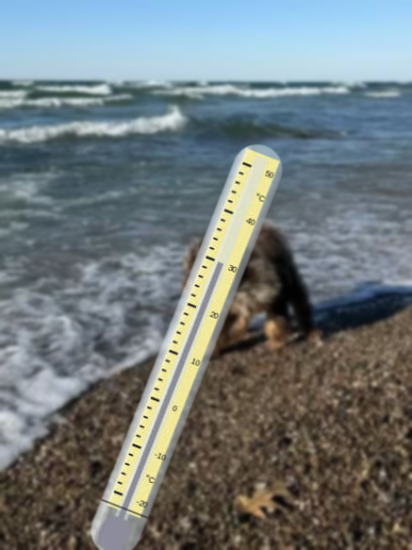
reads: 30
